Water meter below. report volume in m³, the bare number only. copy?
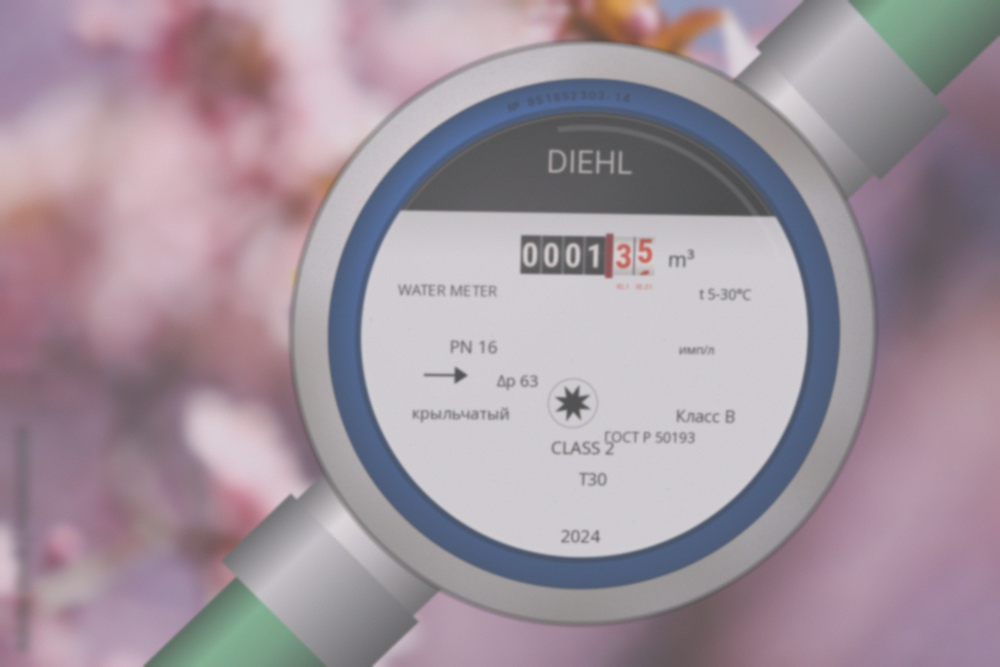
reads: 1.35
